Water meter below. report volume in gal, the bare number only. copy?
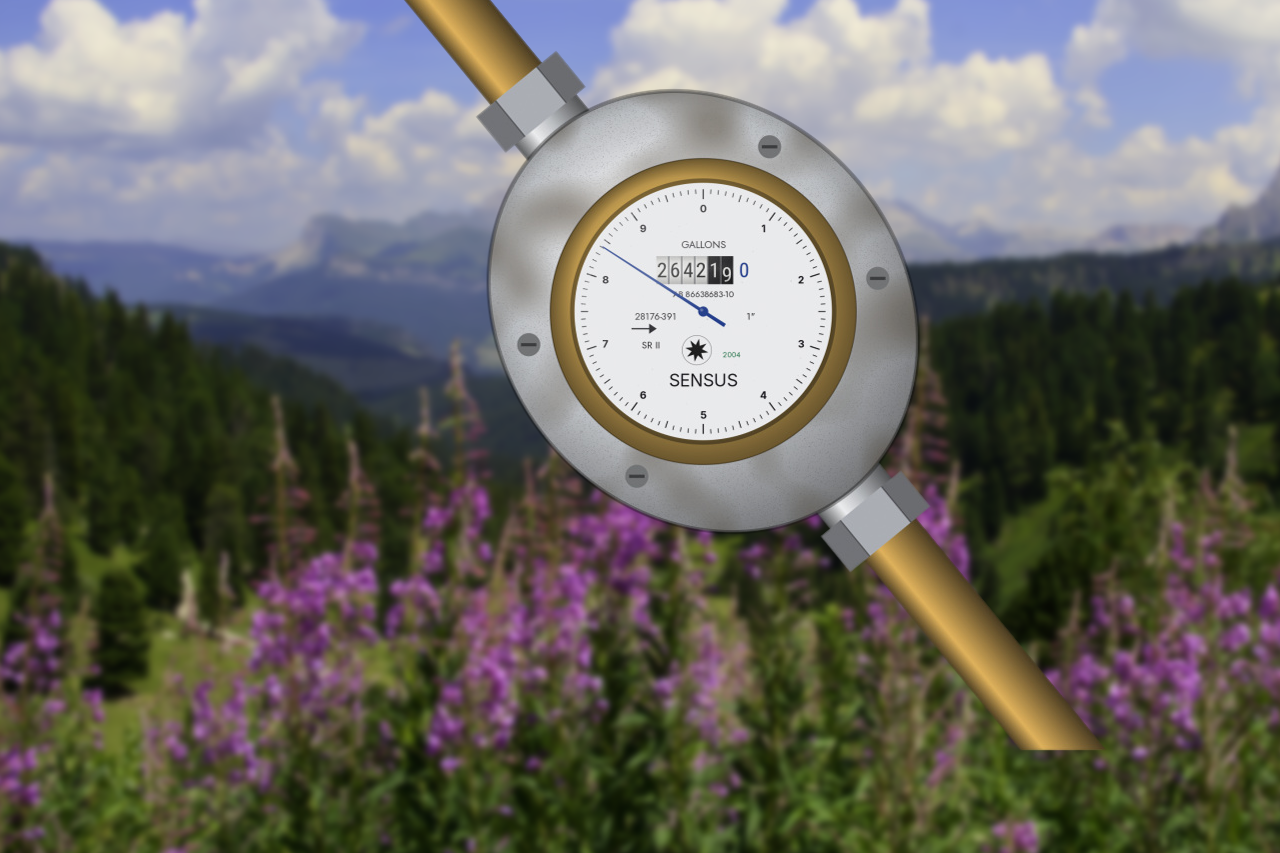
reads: 2642188.4
